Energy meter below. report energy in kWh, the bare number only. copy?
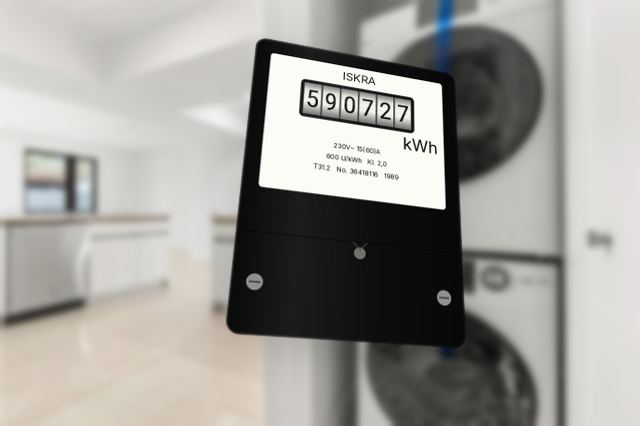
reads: 590727
